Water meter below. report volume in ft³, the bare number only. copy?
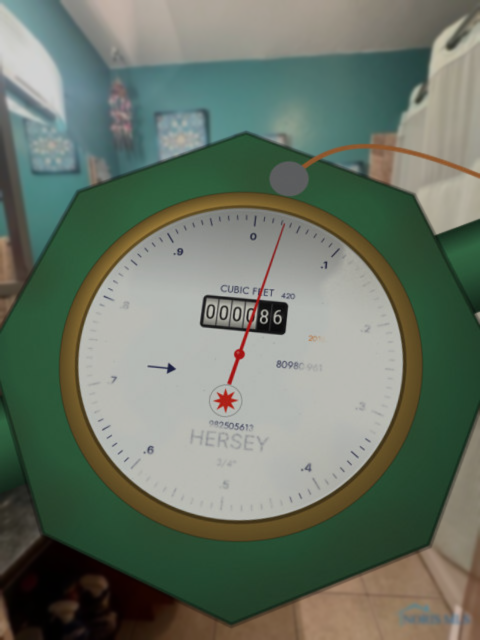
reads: 86.03
